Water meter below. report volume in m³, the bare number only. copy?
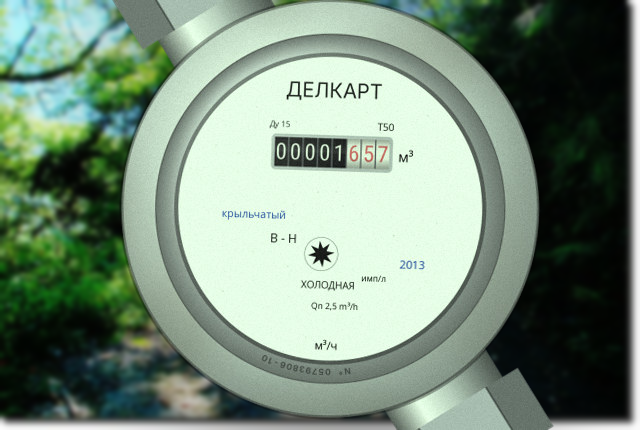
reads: 1.657
